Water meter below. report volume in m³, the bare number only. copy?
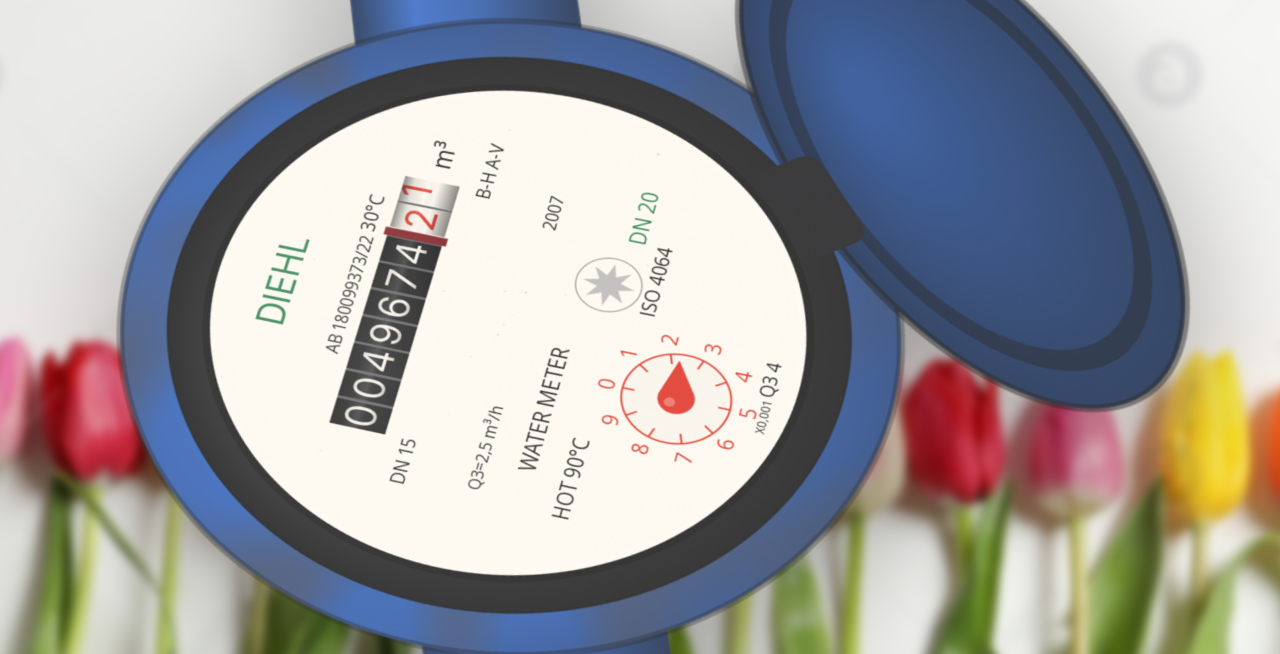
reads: 49674.212
